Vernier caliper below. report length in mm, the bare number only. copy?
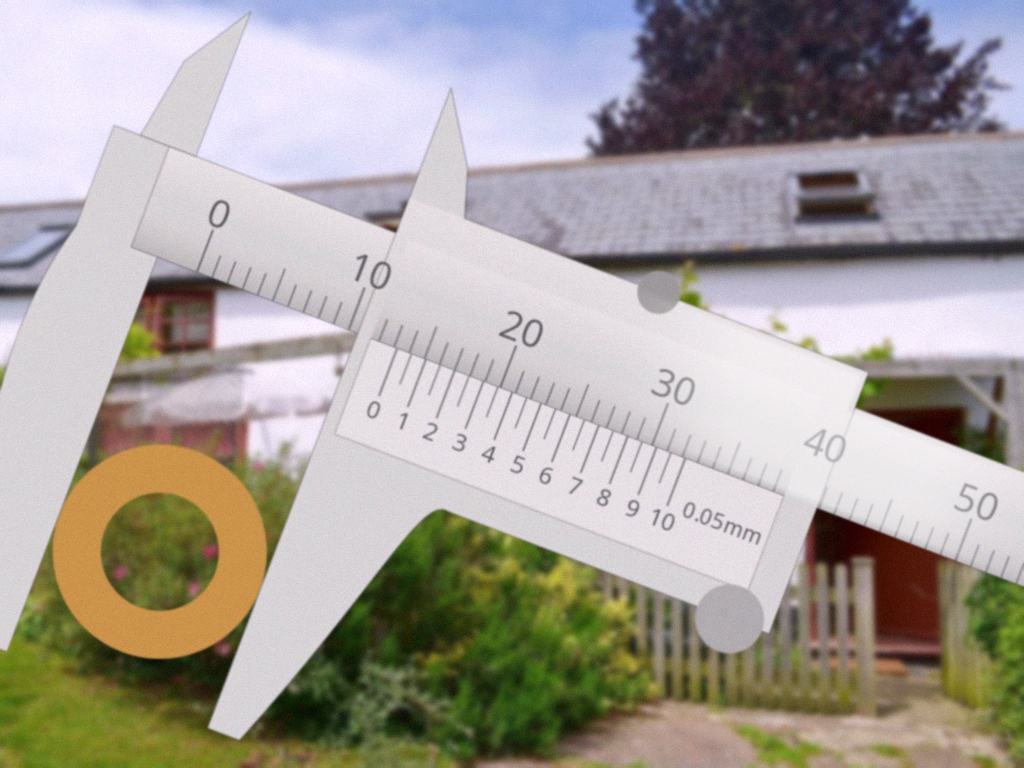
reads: 13.2
